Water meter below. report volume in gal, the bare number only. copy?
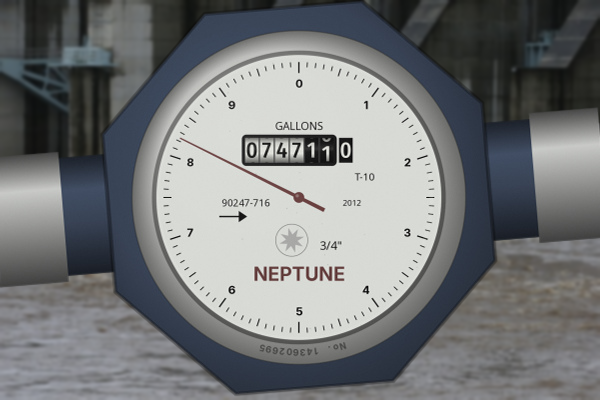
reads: 747108.2
